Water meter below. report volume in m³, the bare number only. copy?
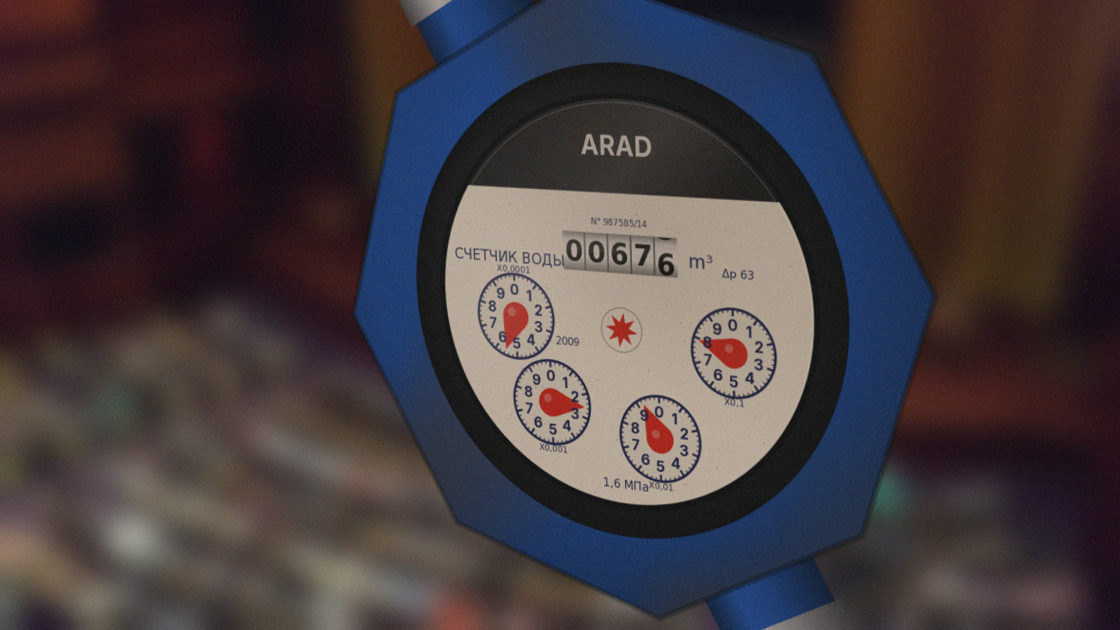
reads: 675.7925
